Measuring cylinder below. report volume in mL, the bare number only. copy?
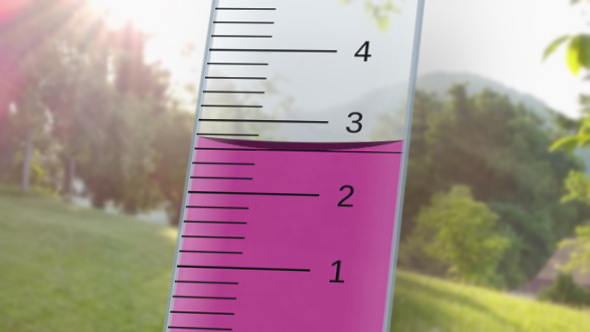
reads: 2.6
